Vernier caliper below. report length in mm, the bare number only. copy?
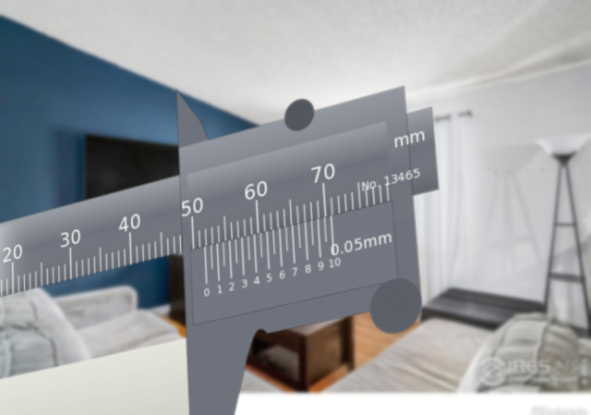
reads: 51.8
